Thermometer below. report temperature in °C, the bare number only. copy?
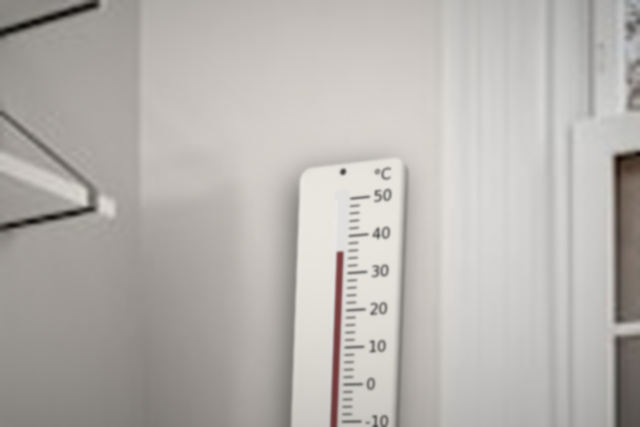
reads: 36
